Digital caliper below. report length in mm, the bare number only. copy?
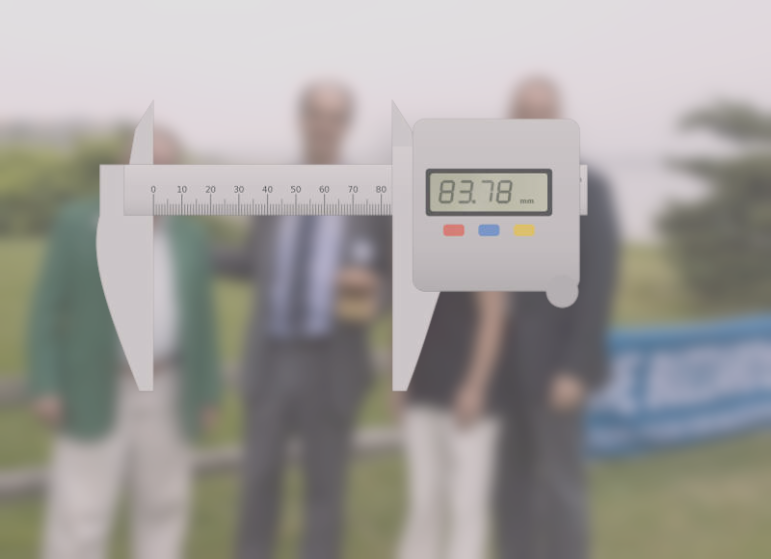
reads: 83.78
